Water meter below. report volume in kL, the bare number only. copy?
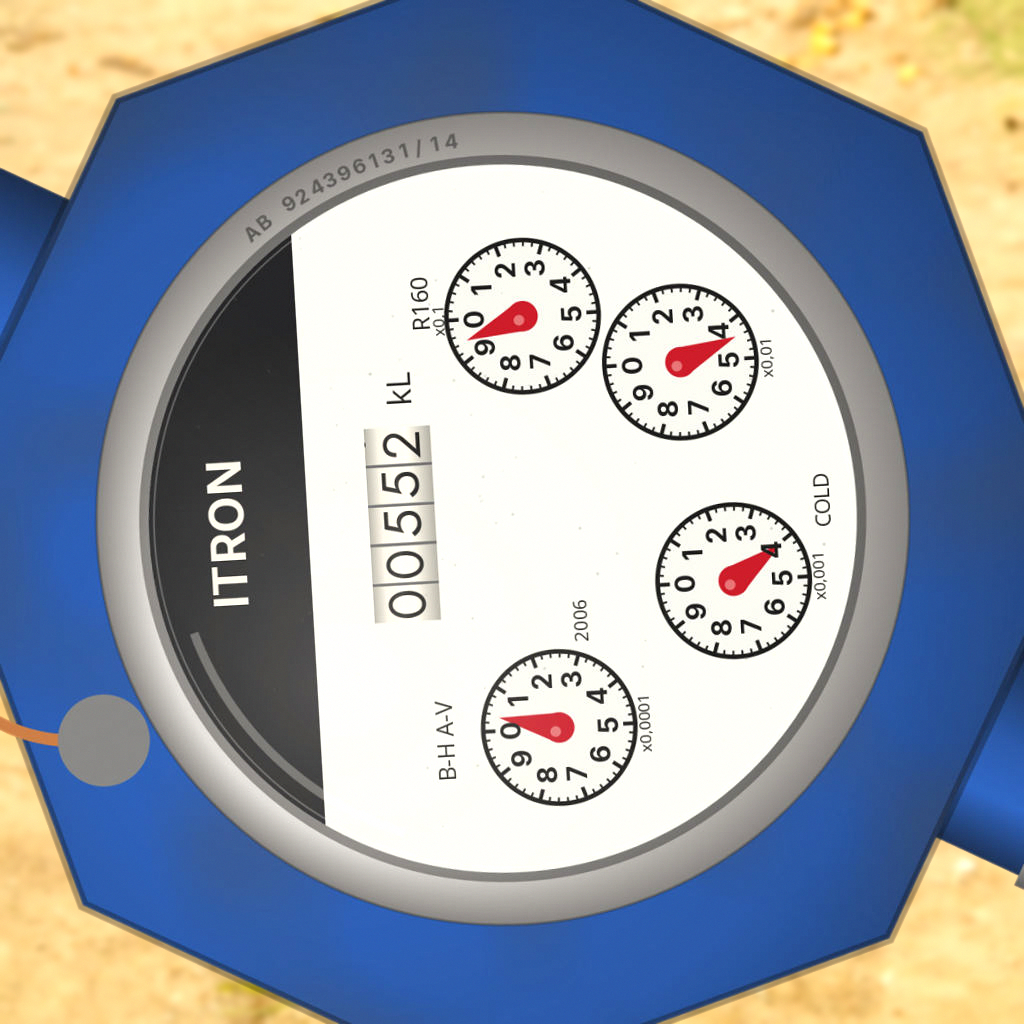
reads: 551.9440
